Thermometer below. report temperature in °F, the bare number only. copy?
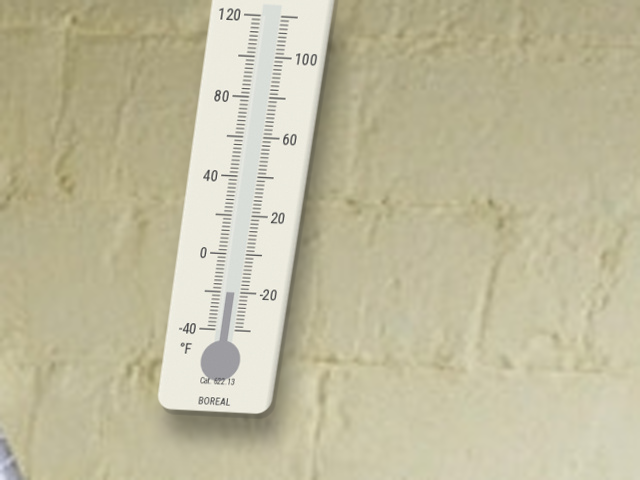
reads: -20
